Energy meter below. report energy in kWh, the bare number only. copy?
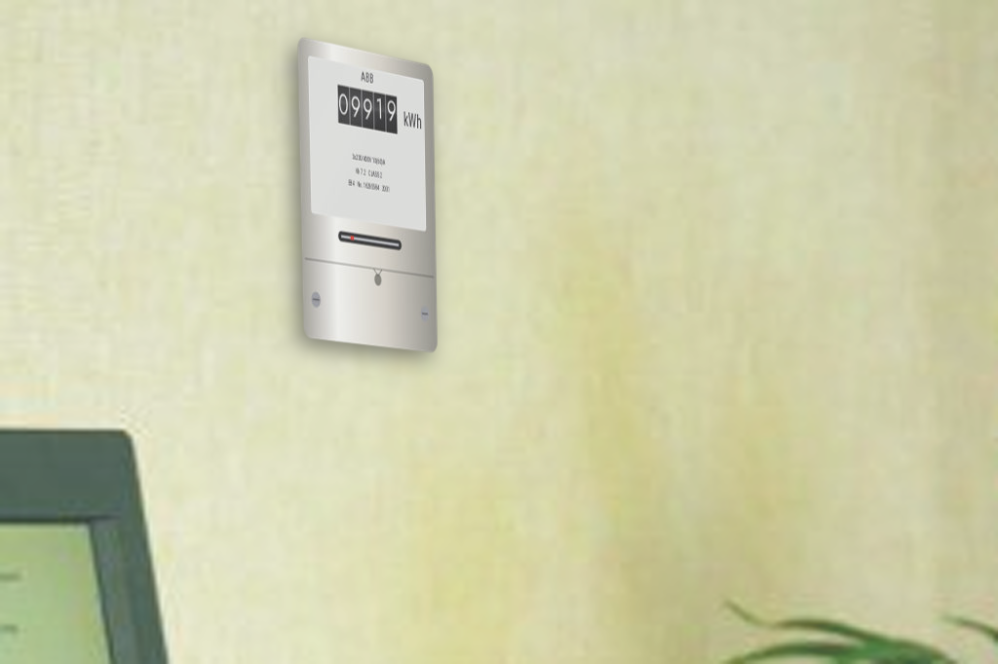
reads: 9919
